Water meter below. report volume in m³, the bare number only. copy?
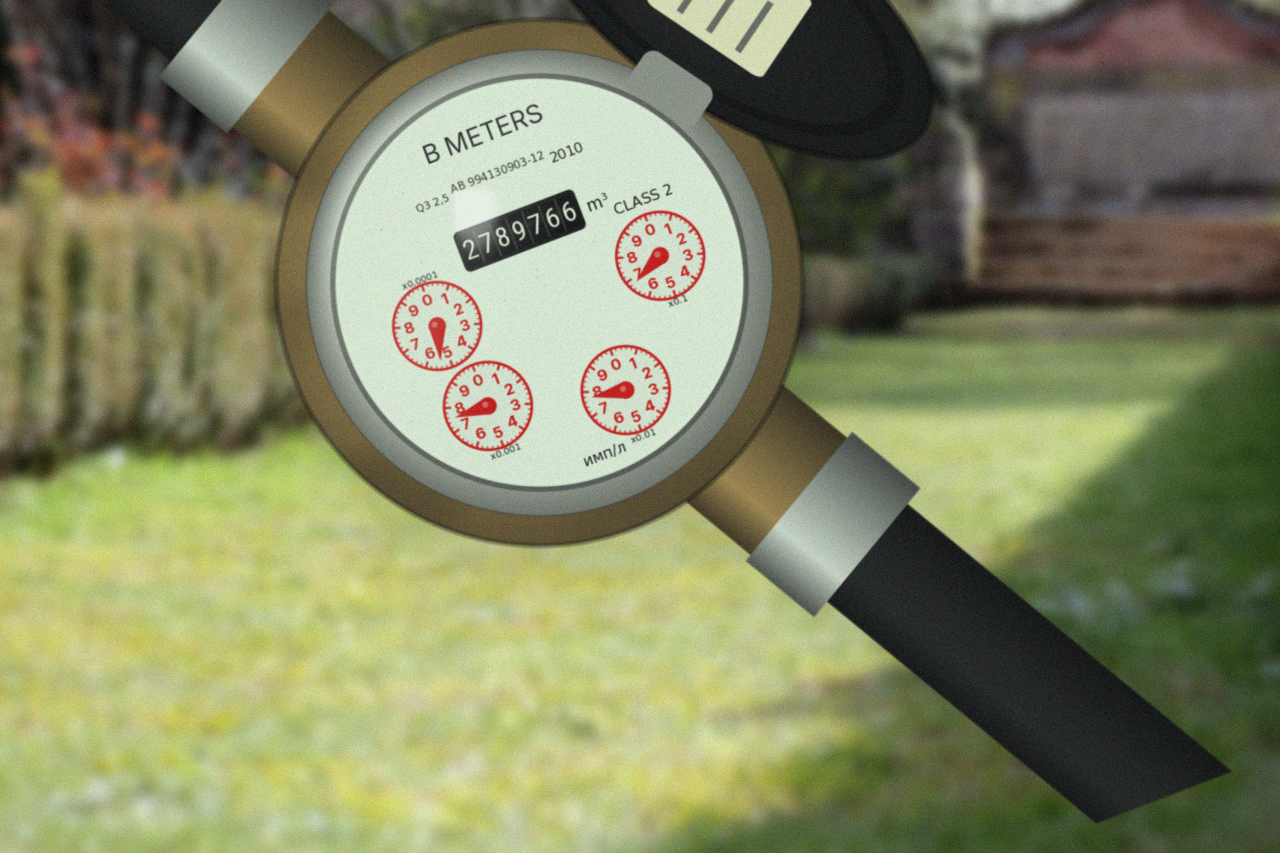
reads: 2789766.6775
